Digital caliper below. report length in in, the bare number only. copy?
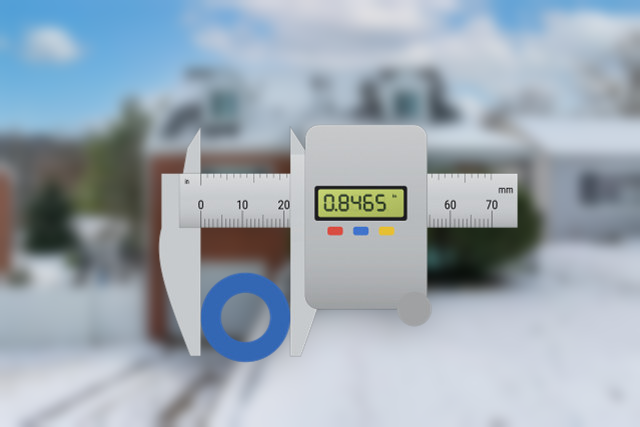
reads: 0.8465
